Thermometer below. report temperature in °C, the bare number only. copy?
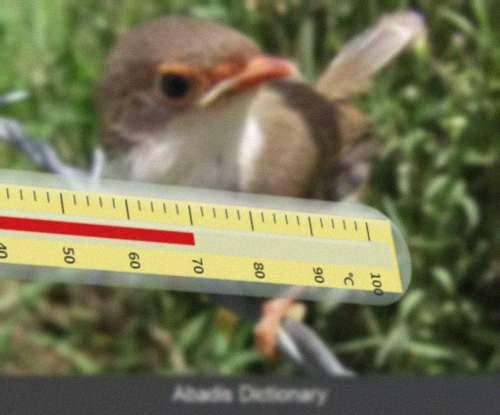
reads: 70
